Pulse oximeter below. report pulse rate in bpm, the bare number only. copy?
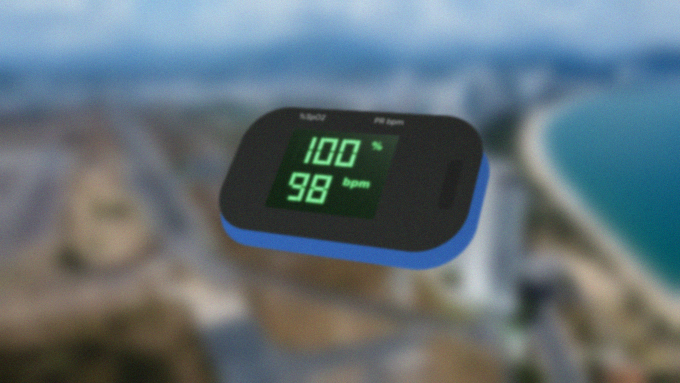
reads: 98
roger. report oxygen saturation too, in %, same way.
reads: 100
